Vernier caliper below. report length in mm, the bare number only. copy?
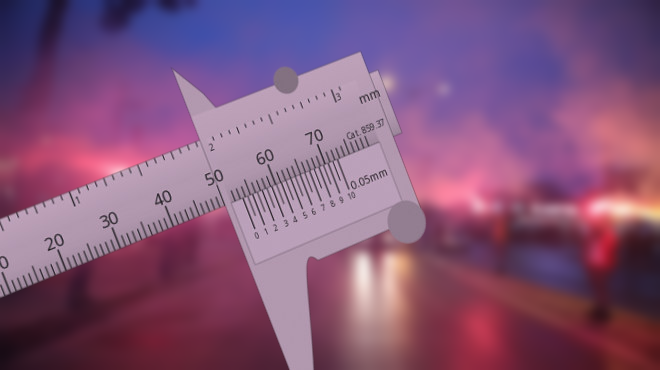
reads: 53.5
